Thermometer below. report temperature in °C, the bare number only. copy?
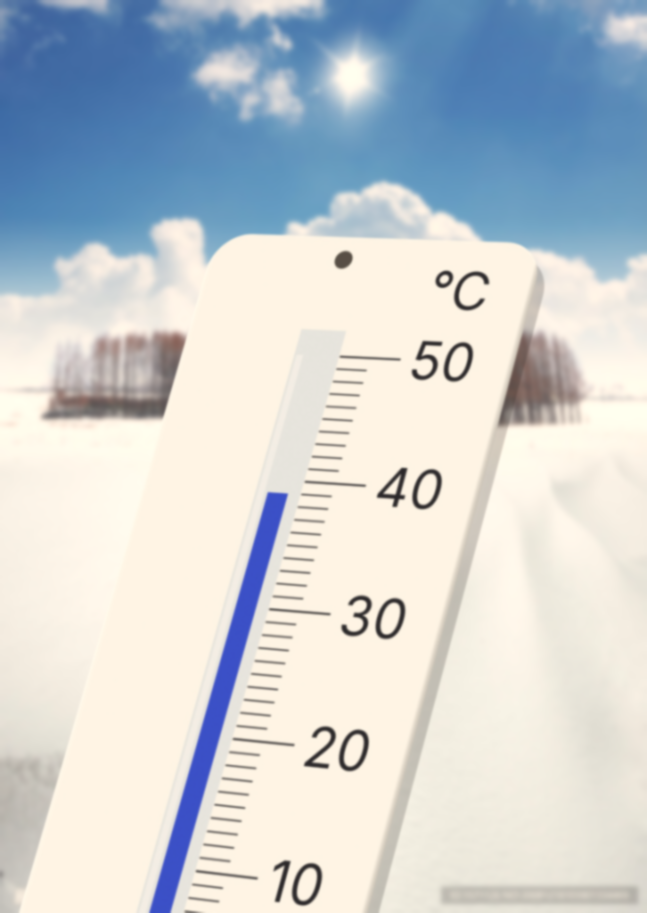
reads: 39
